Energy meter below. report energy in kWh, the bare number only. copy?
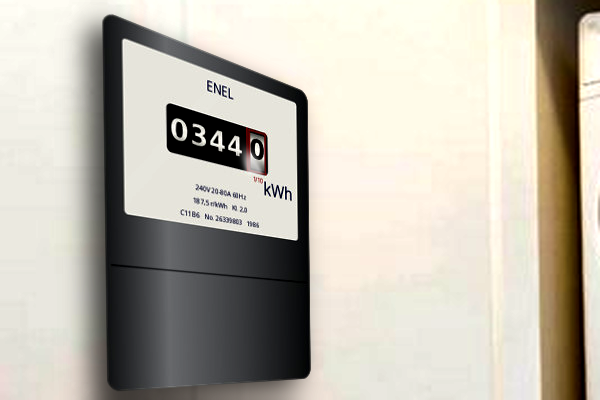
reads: 344.0
